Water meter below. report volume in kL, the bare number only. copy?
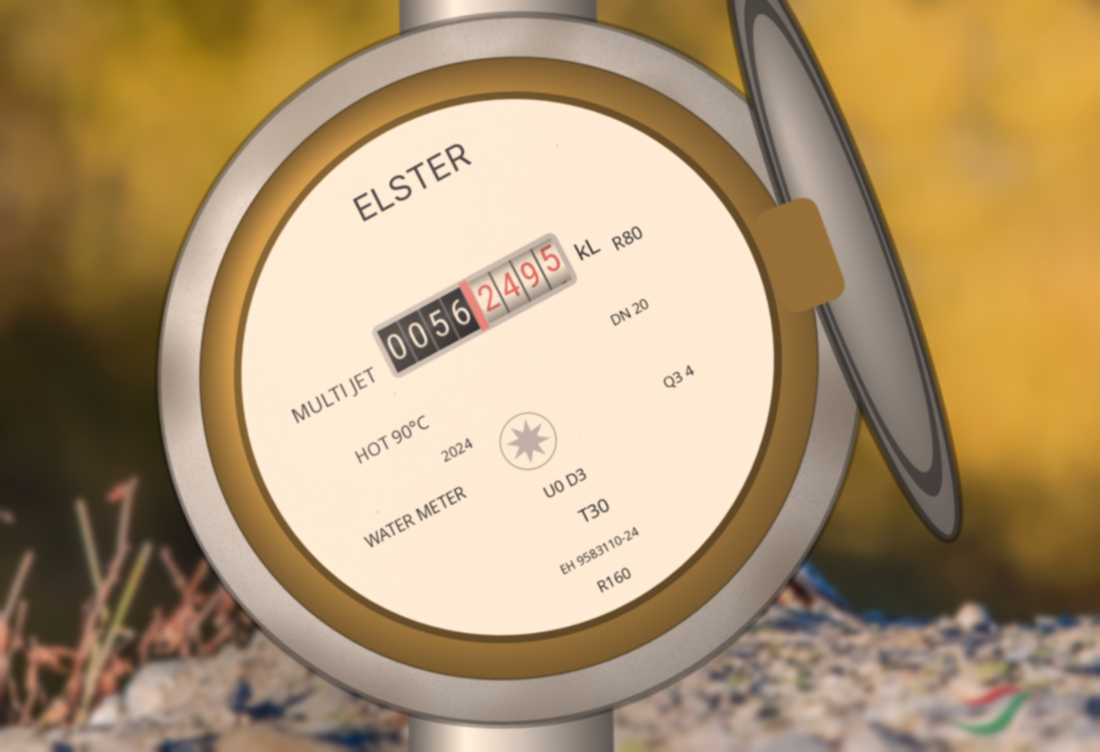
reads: 56.2495
